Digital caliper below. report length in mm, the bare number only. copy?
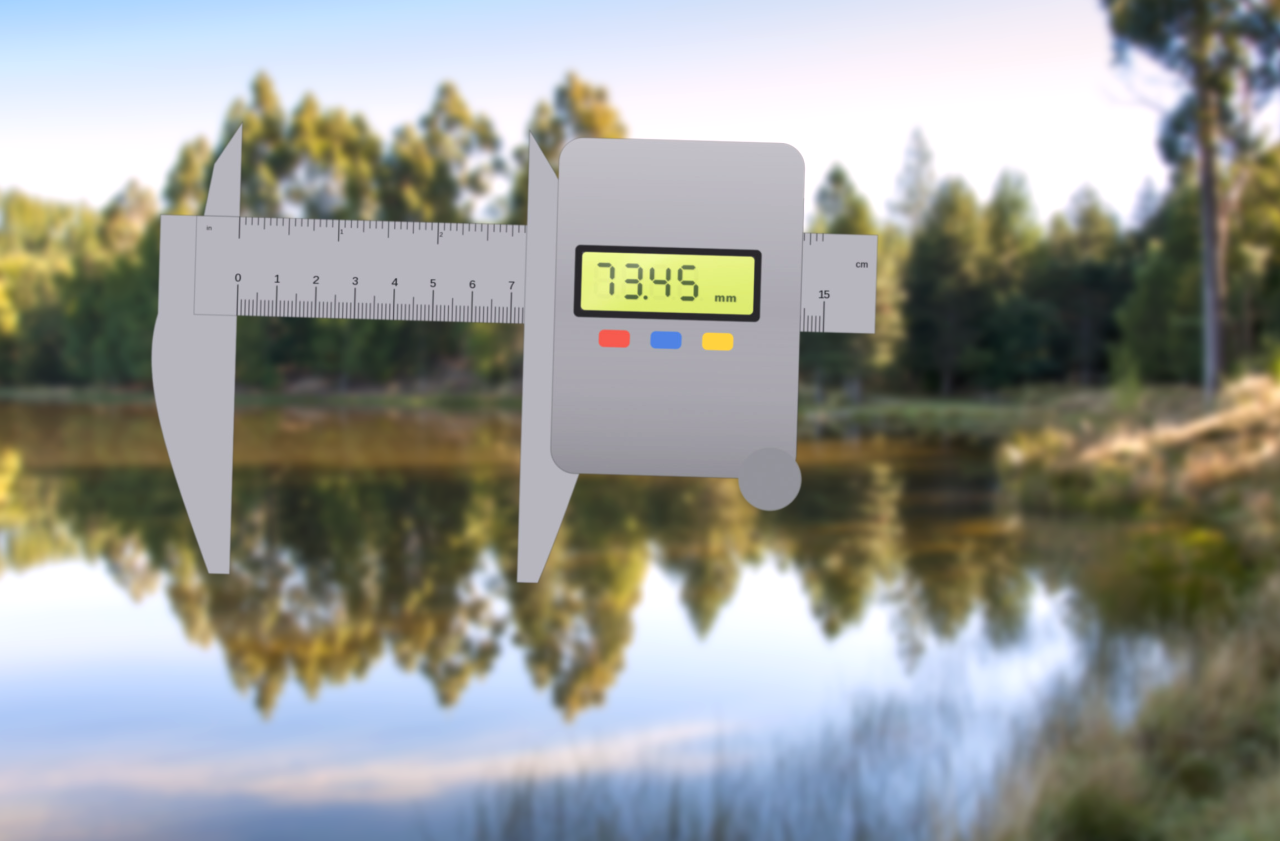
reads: 73.45
